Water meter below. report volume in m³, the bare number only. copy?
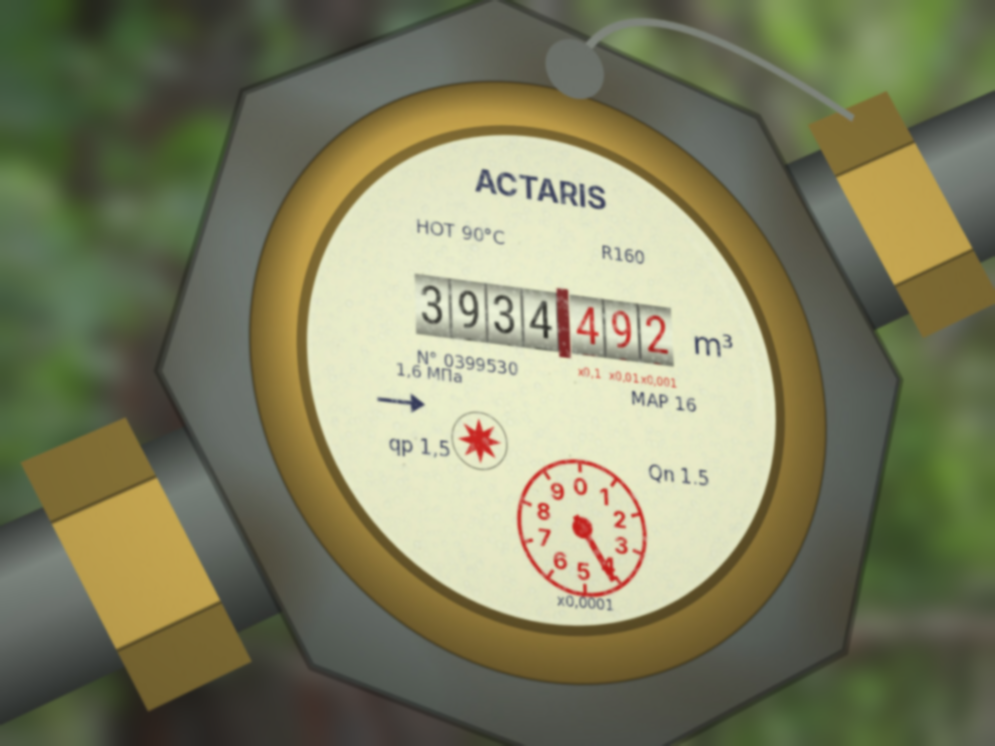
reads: 3934.4924
